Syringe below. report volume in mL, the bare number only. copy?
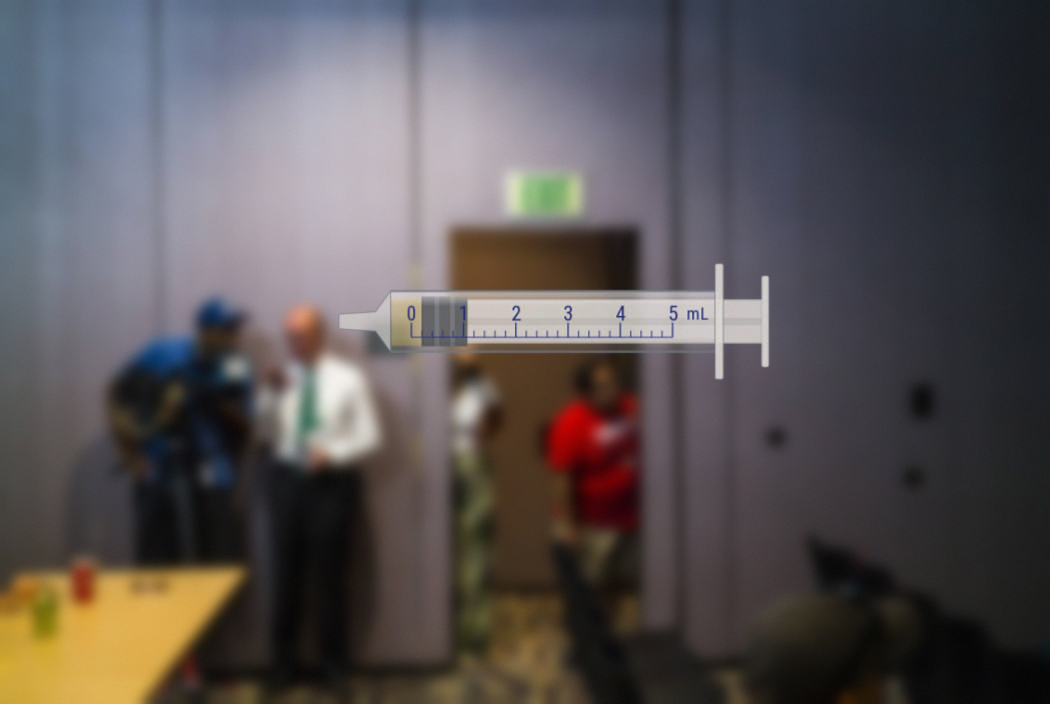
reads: 0.2
